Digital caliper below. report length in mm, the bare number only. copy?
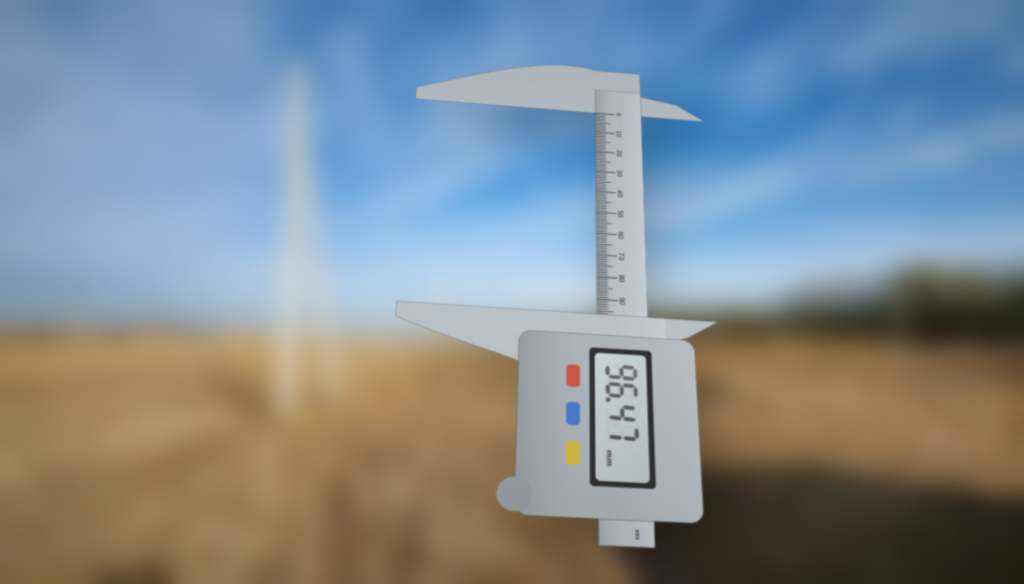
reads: 96.47
